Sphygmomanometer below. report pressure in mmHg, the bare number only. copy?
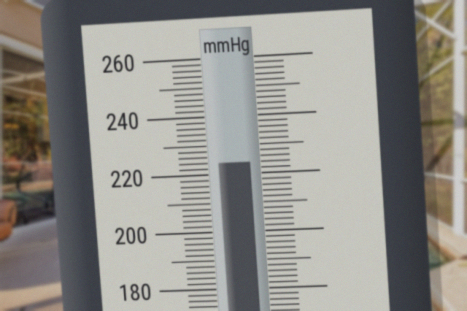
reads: 224
